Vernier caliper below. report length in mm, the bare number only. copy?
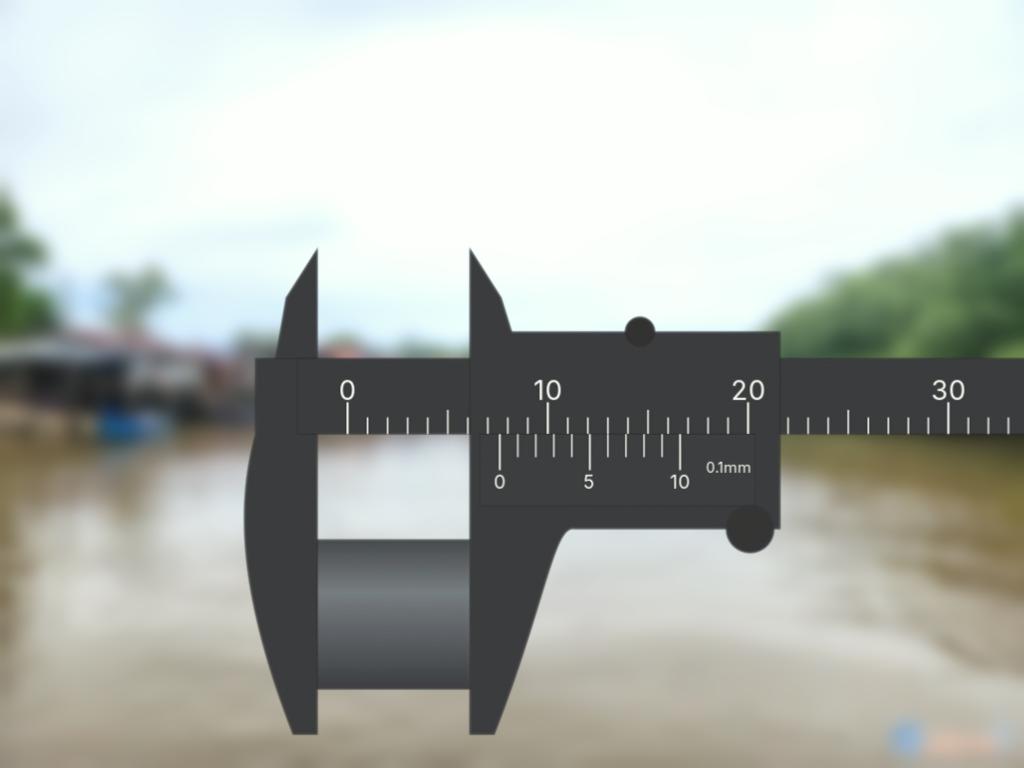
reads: 7.6
